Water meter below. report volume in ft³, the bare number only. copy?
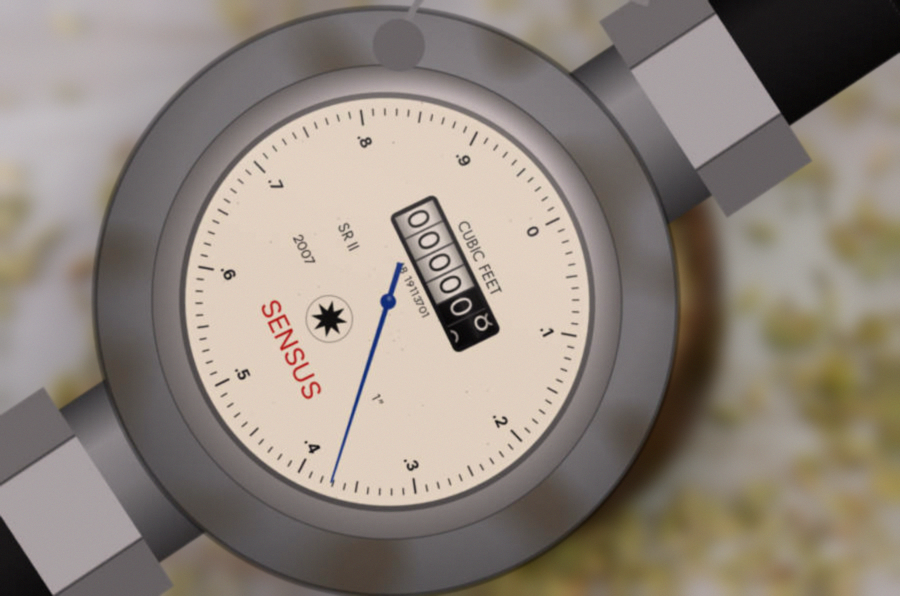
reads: 8.37
